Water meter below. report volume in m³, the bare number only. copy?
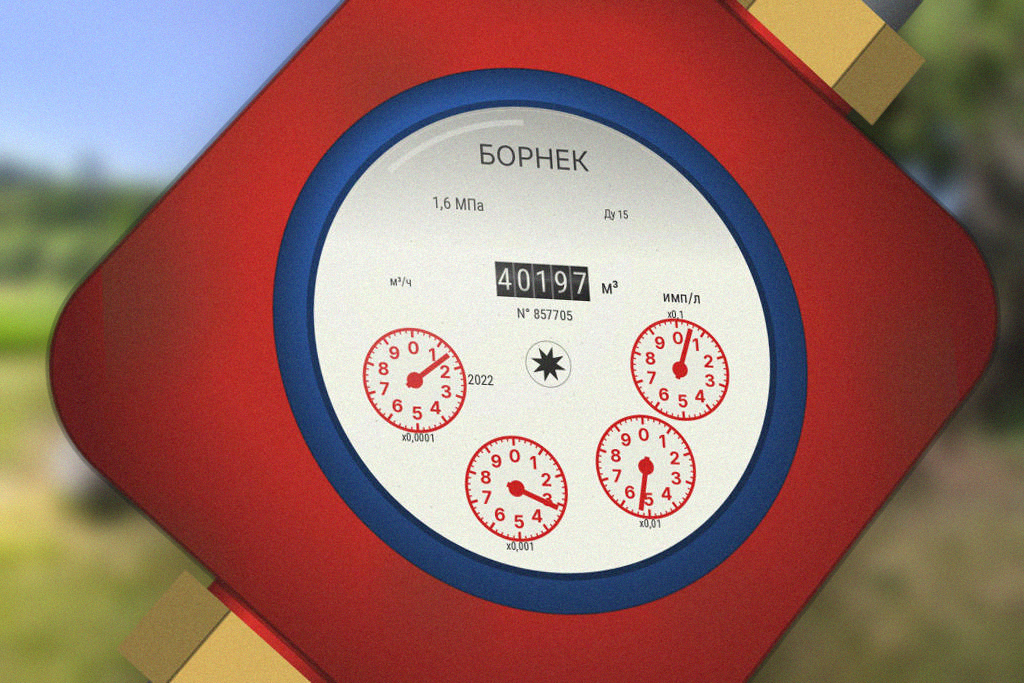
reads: 40197.0531
